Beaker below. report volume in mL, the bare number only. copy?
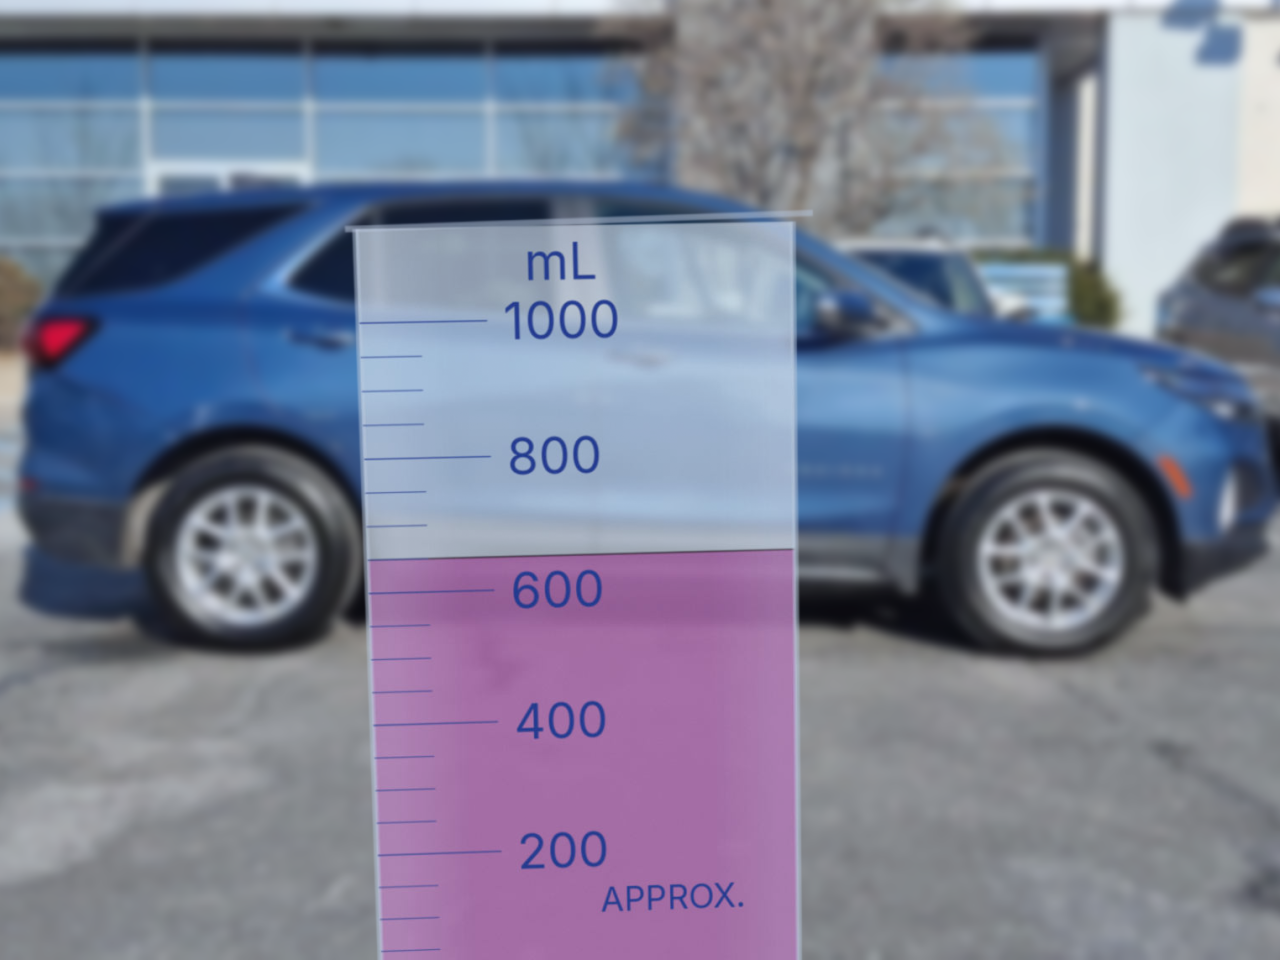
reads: 650
